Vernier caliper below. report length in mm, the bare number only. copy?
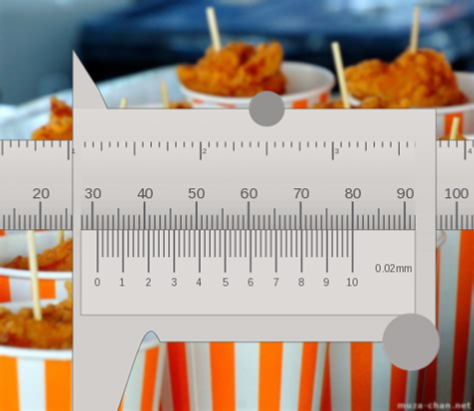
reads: 31.0
